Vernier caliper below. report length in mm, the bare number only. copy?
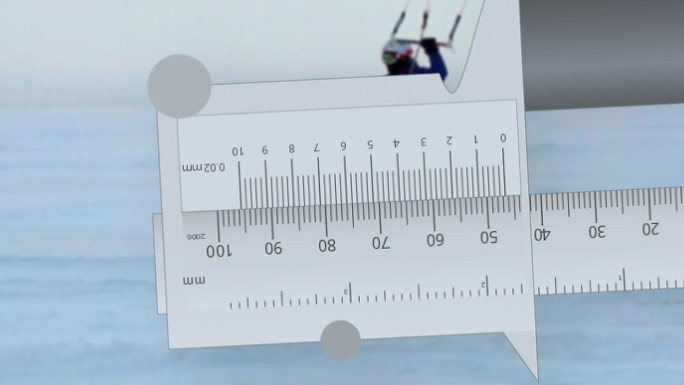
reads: 46.6
